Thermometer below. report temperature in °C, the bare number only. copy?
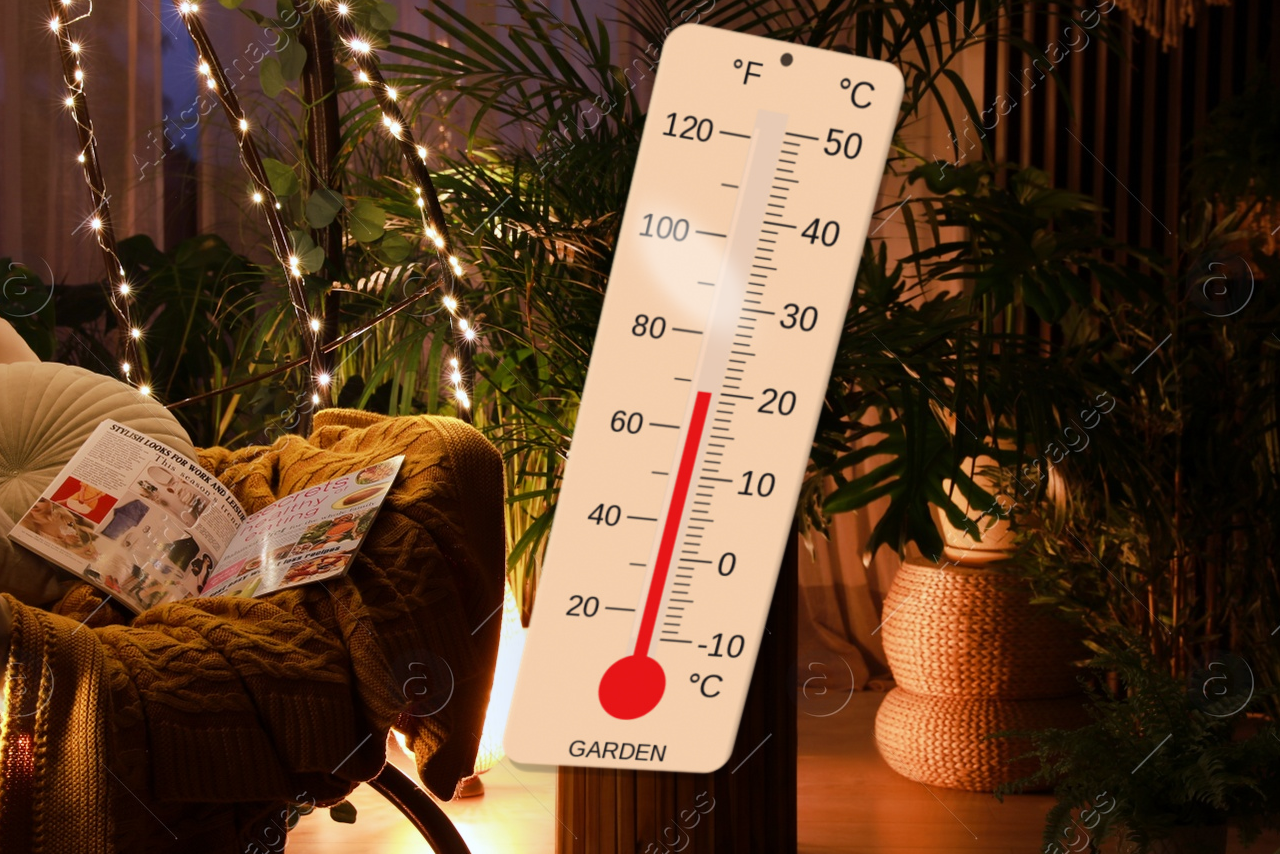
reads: 20
